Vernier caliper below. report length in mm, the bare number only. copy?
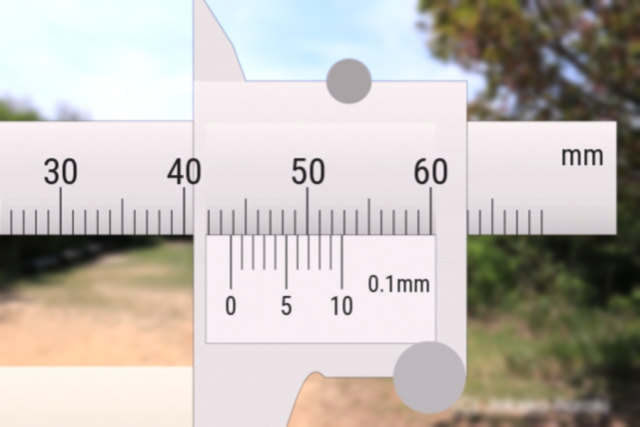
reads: 43.8
